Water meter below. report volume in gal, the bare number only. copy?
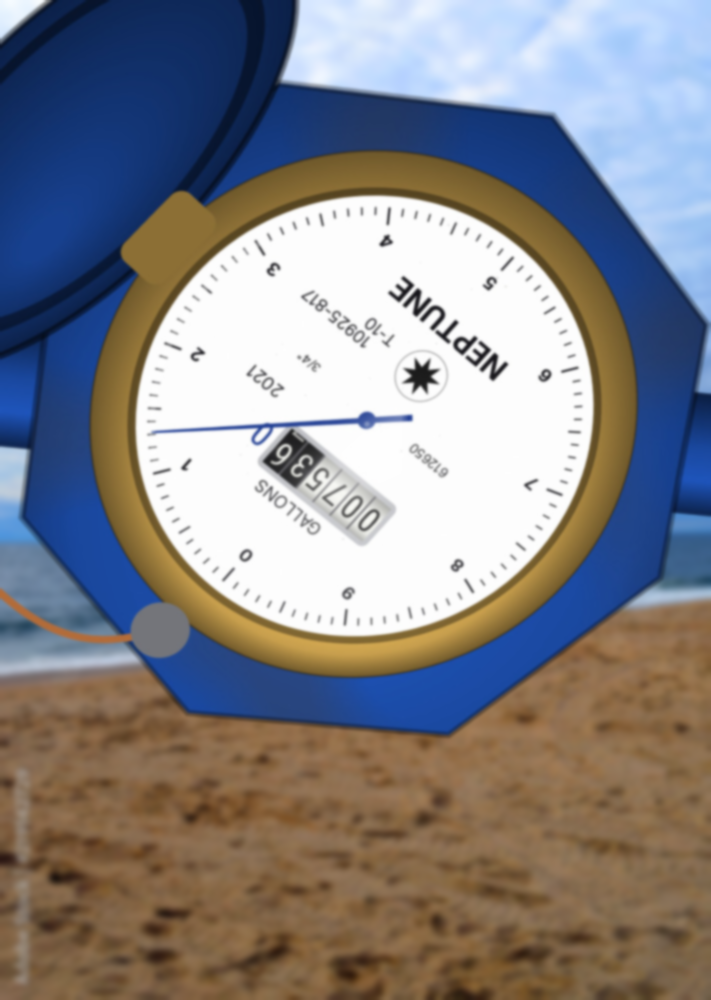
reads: 75361.3
